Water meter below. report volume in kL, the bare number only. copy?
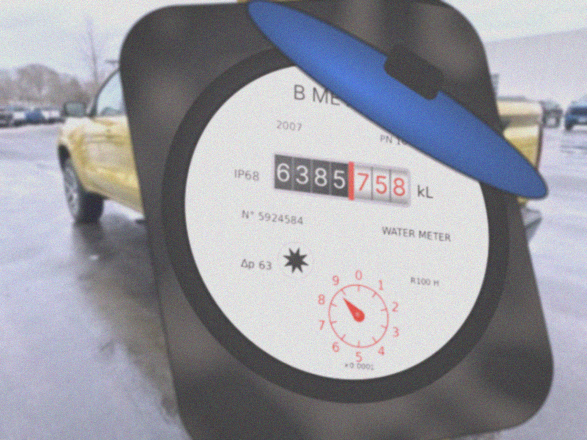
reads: 6385.7588
